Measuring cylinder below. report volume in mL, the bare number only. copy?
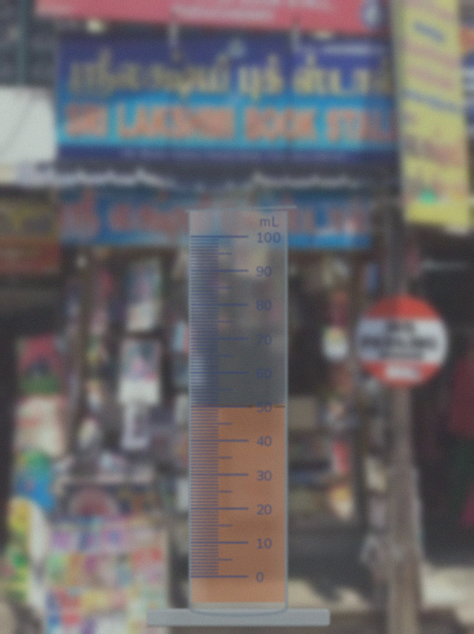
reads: 50
